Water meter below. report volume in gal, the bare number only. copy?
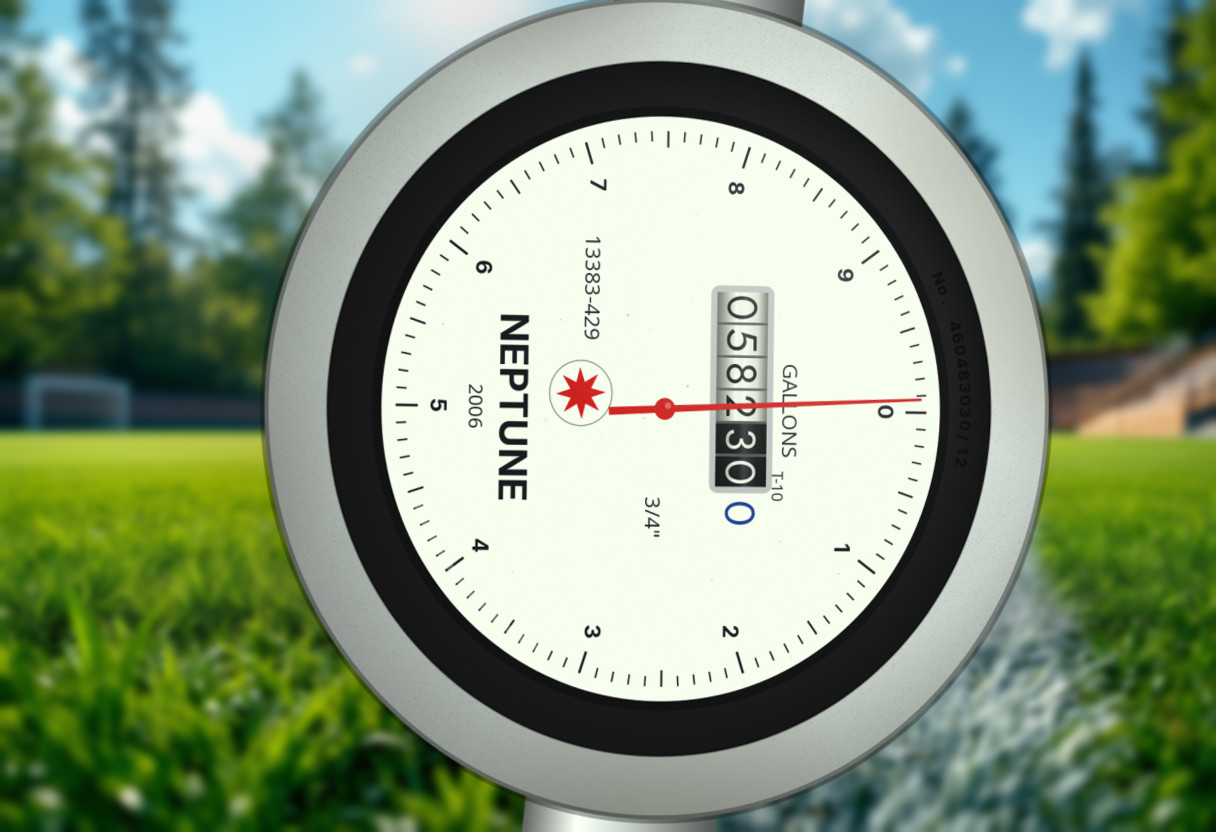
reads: 582299.9
